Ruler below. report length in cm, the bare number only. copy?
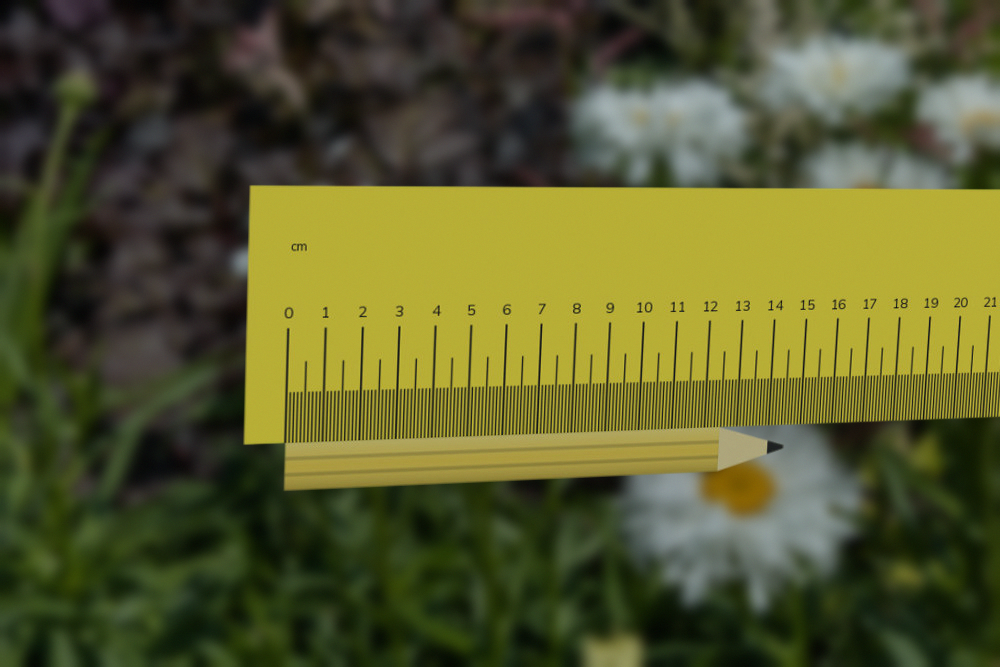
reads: 14.5
